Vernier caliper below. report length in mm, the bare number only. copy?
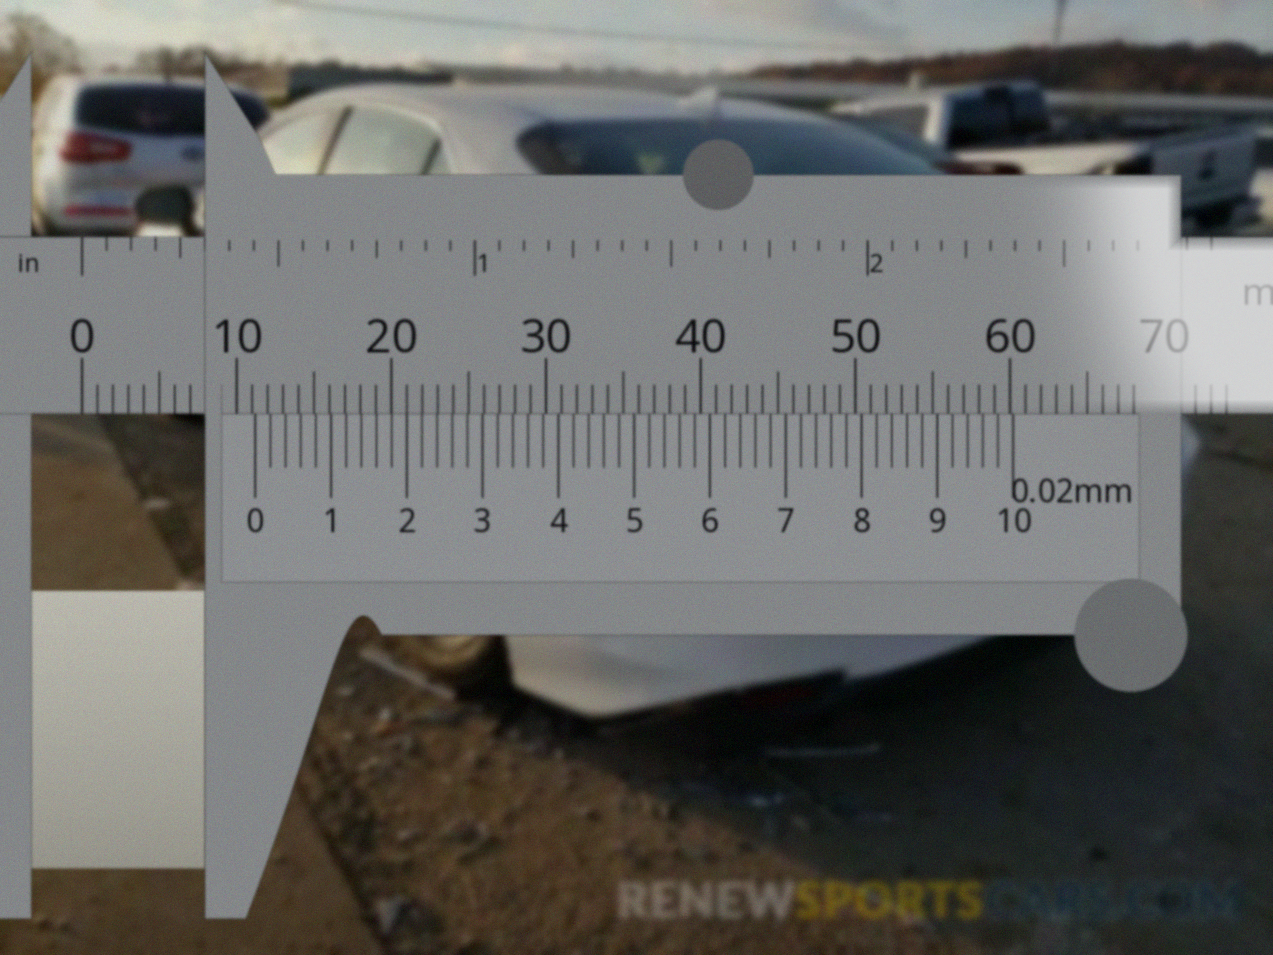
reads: 11.2
